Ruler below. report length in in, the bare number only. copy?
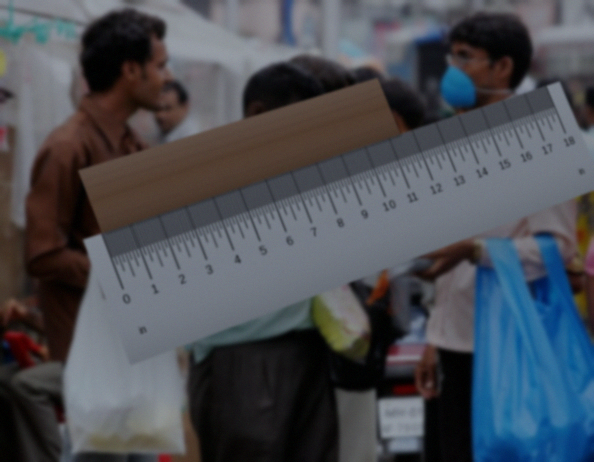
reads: 11.5
